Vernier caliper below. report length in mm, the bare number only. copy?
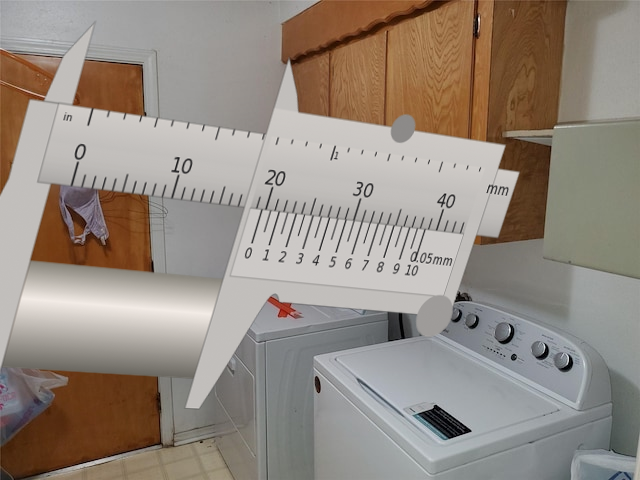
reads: 19.6
